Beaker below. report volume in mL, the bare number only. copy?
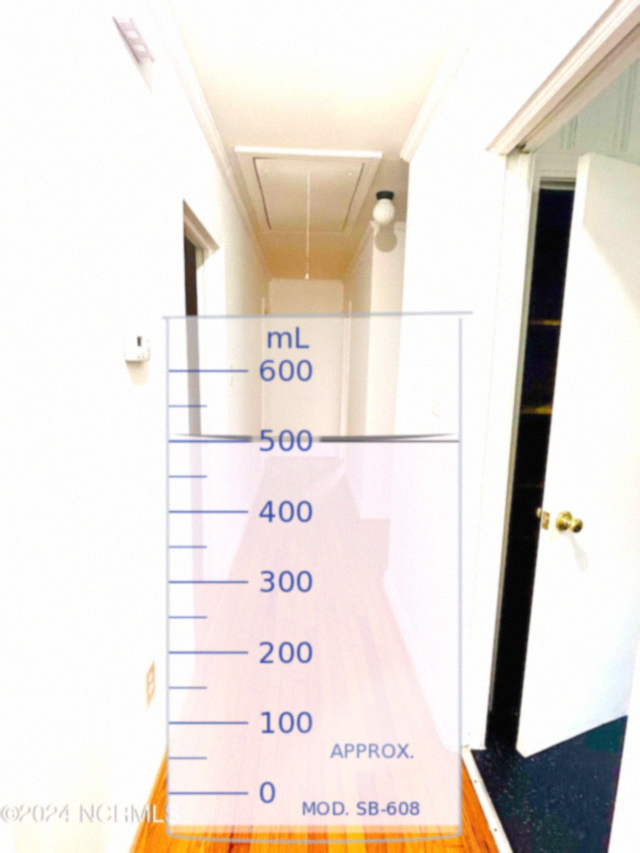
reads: 500
